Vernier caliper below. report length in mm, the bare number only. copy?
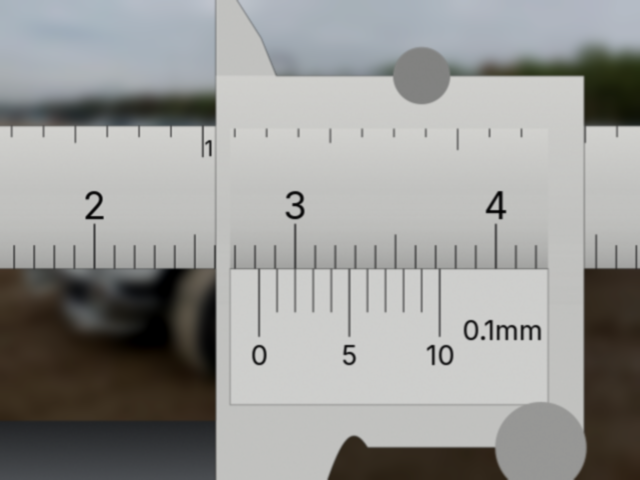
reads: 28.2
